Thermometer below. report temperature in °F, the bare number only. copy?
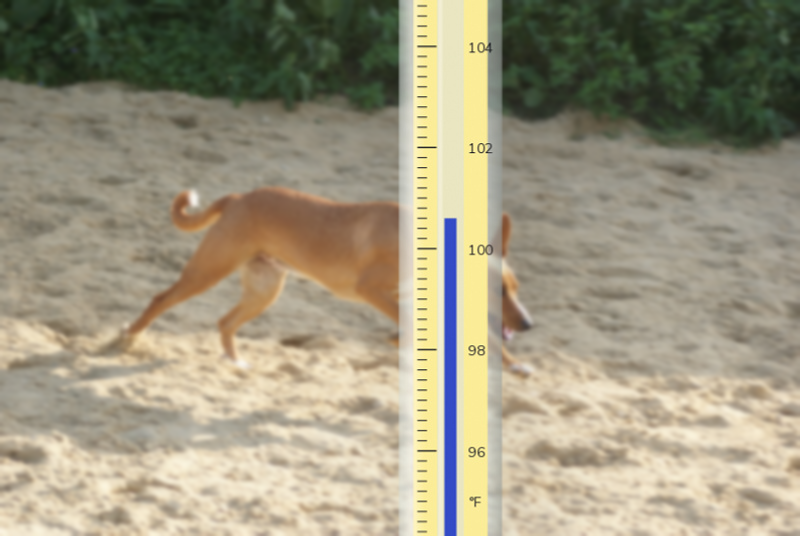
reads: 100.6
